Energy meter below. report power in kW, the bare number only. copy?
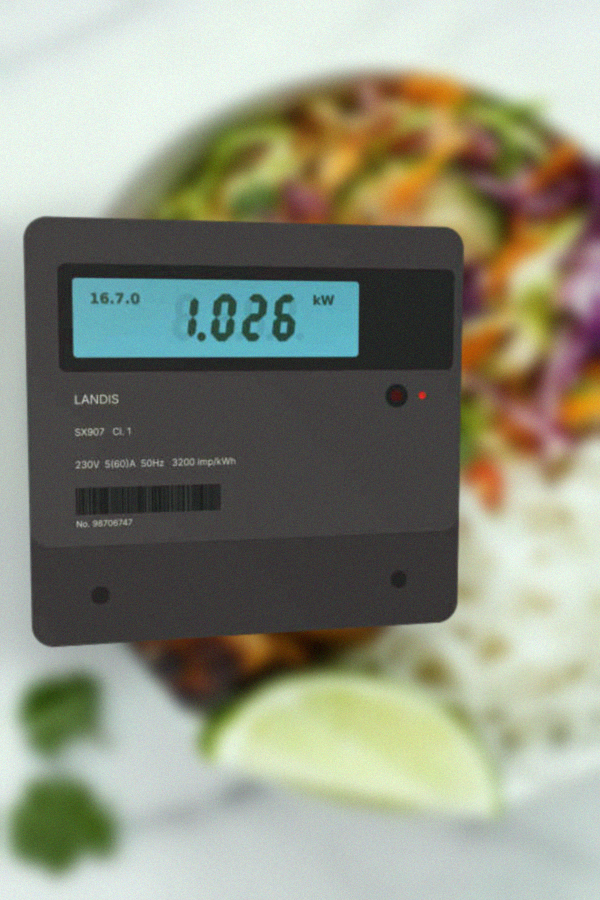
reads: 1.026
